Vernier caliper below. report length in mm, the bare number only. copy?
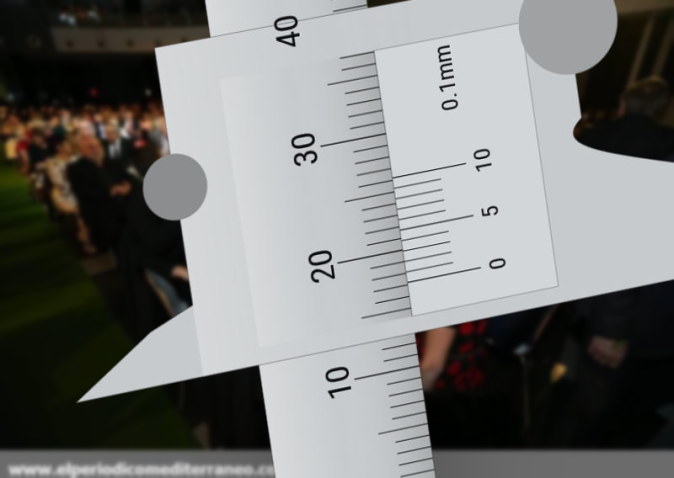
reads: 17.2
